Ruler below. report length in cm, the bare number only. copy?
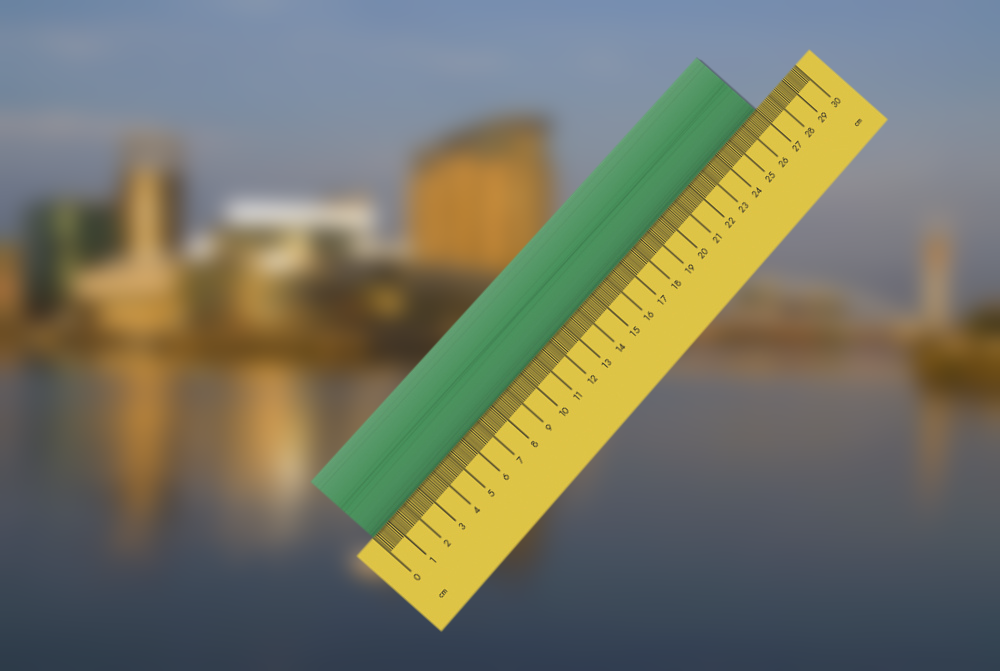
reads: 27
